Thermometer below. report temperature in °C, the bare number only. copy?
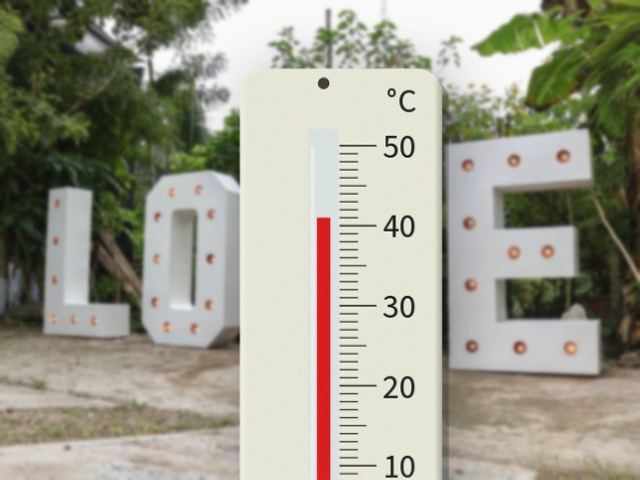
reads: 41
